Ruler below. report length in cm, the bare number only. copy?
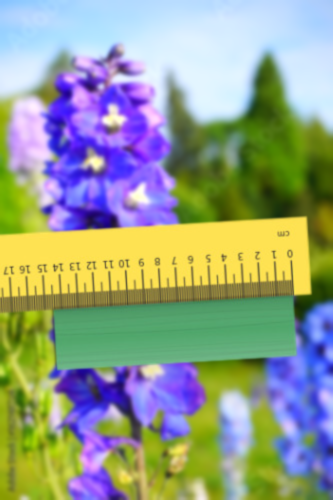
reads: 14.5
